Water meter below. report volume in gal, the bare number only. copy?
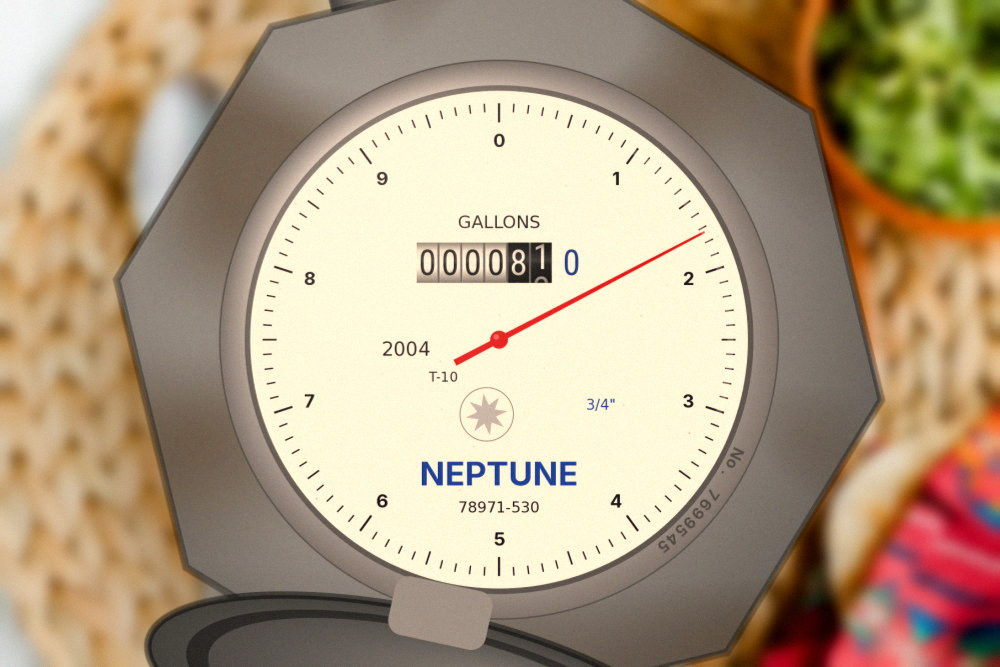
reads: 811.7
